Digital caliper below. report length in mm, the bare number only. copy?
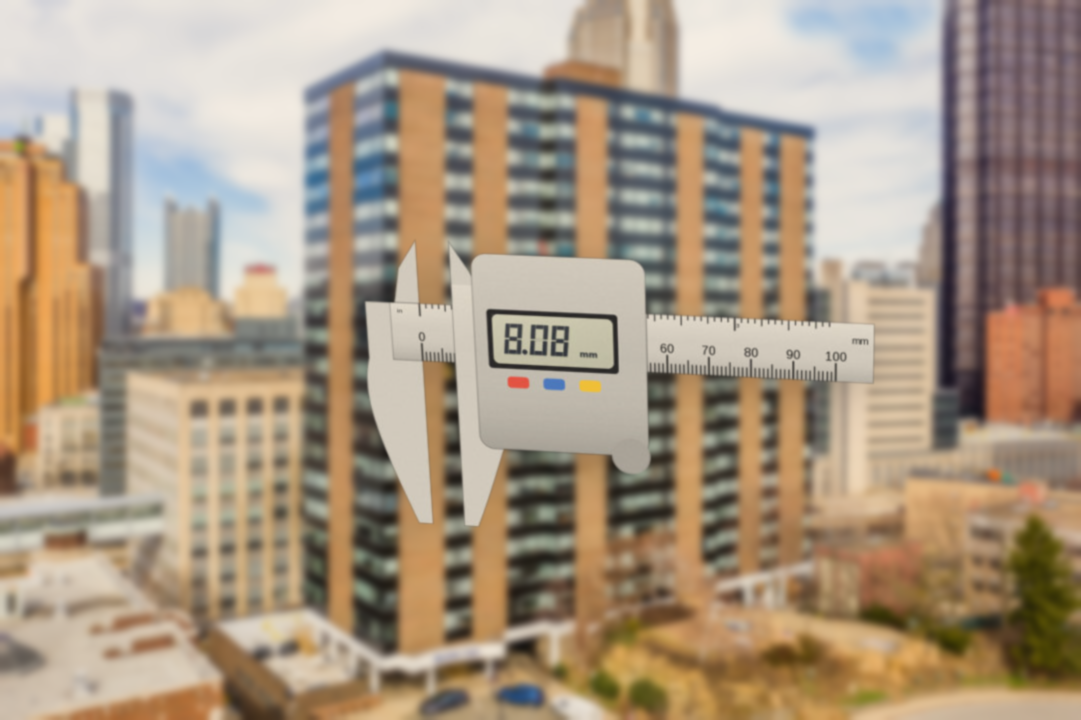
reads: 8.08
